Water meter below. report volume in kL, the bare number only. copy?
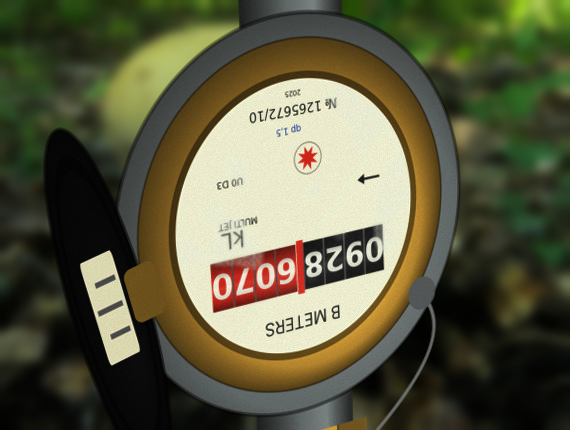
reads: 928.6070
